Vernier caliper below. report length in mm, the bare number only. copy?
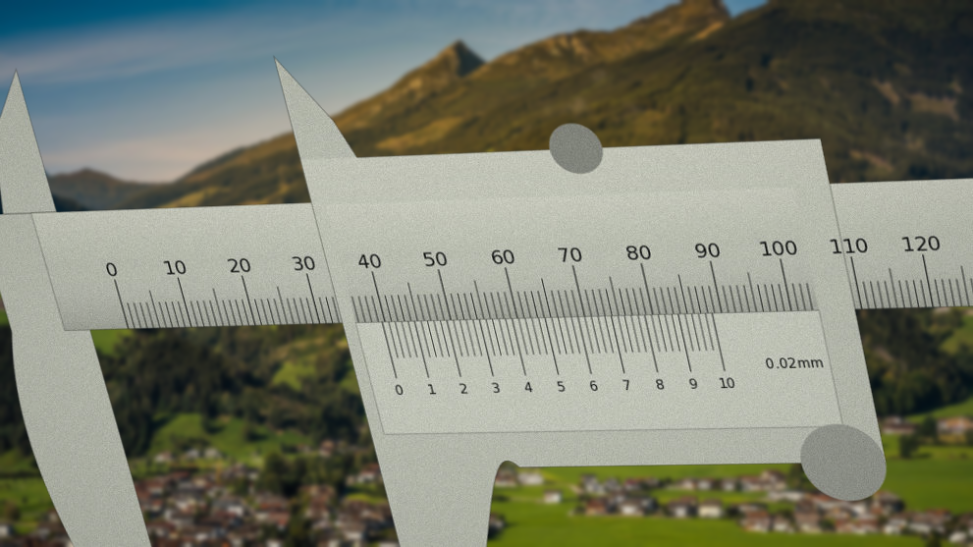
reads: 39.6
